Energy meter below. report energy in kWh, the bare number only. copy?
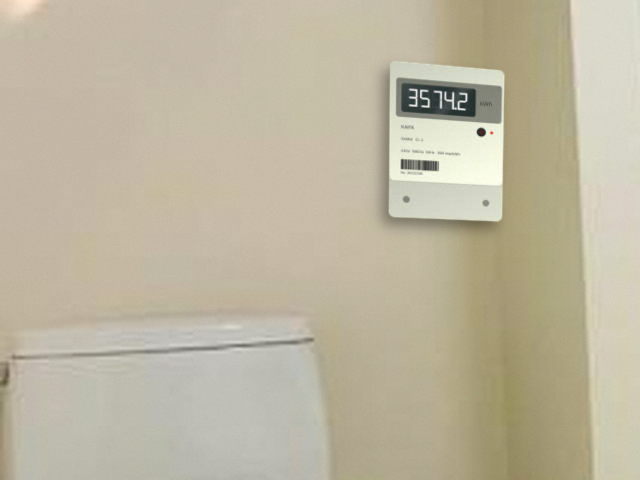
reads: 3574.2
